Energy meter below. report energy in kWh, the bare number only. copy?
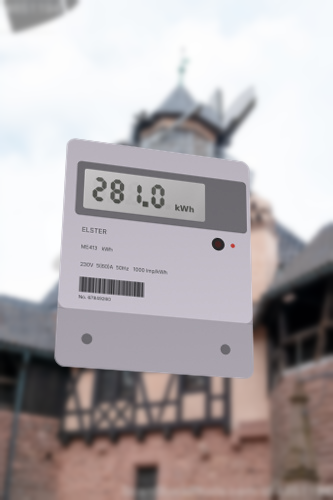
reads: 281.0
